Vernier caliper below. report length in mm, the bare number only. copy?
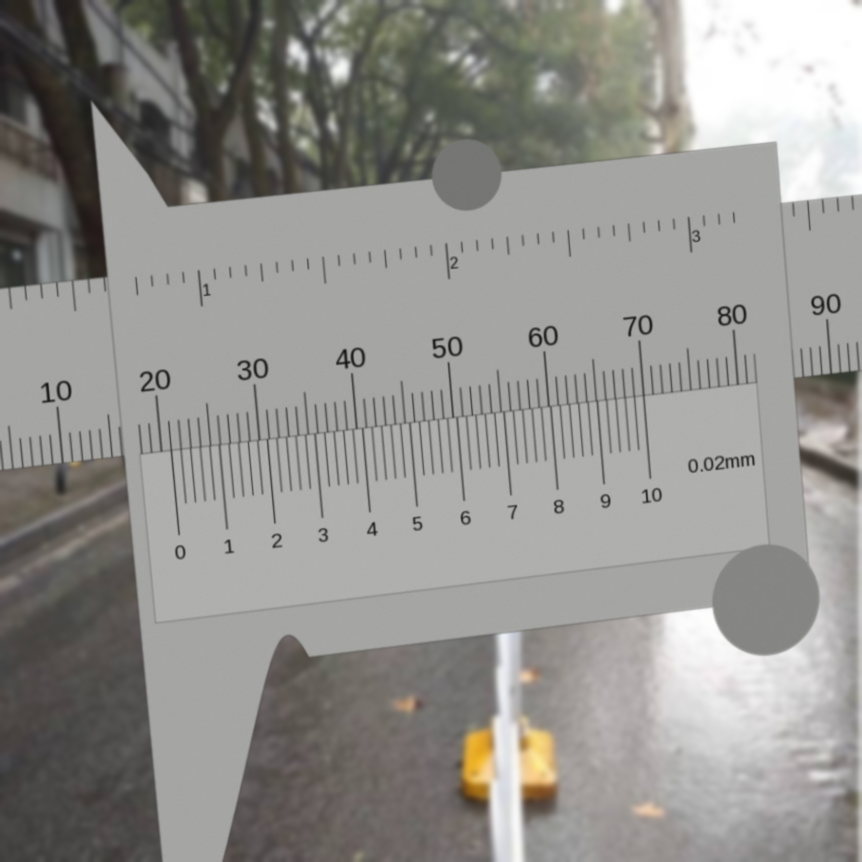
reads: 21.0
